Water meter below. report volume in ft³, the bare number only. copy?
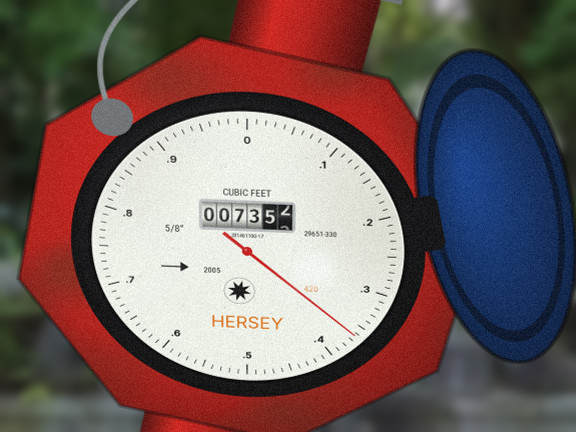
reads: 7352.36
